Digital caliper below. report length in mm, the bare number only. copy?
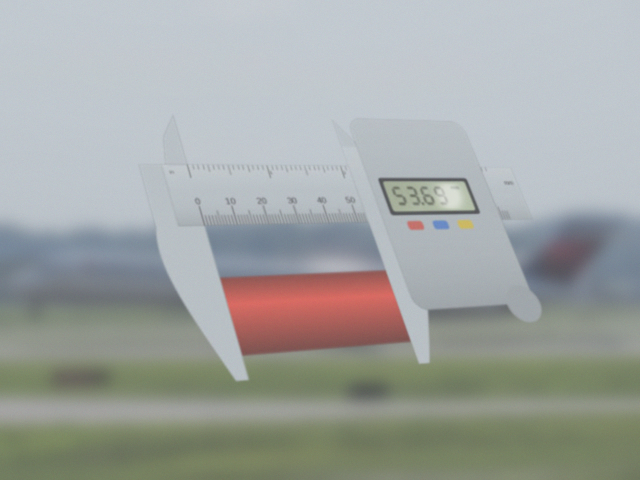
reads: 53.69
